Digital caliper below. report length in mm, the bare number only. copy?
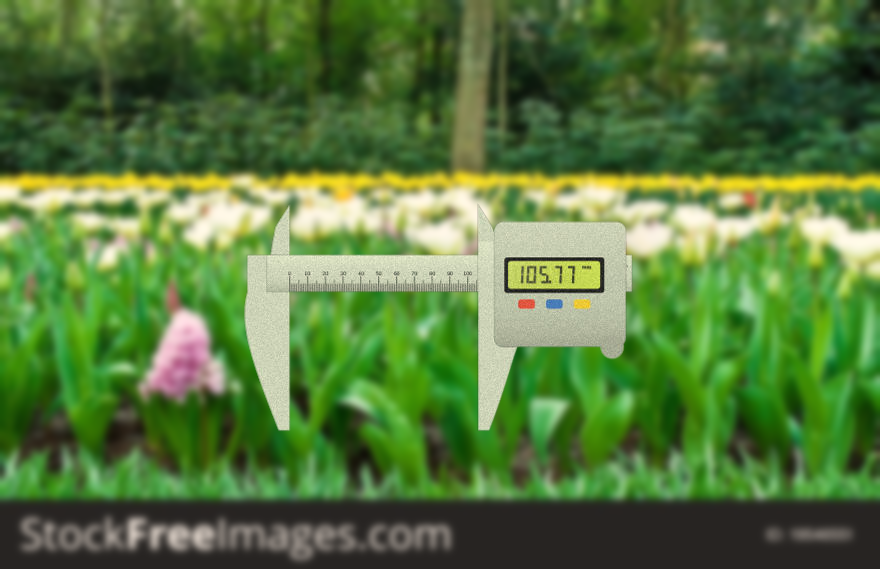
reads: 105.77
